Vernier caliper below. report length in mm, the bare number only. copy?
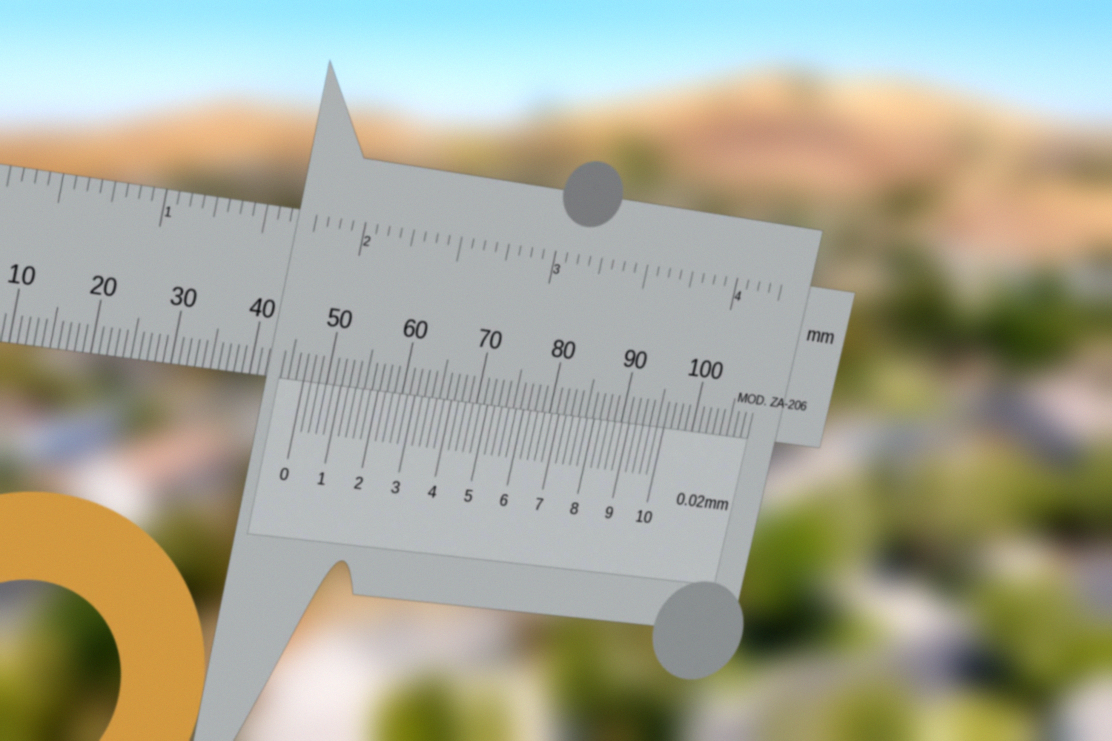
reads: 47.0
